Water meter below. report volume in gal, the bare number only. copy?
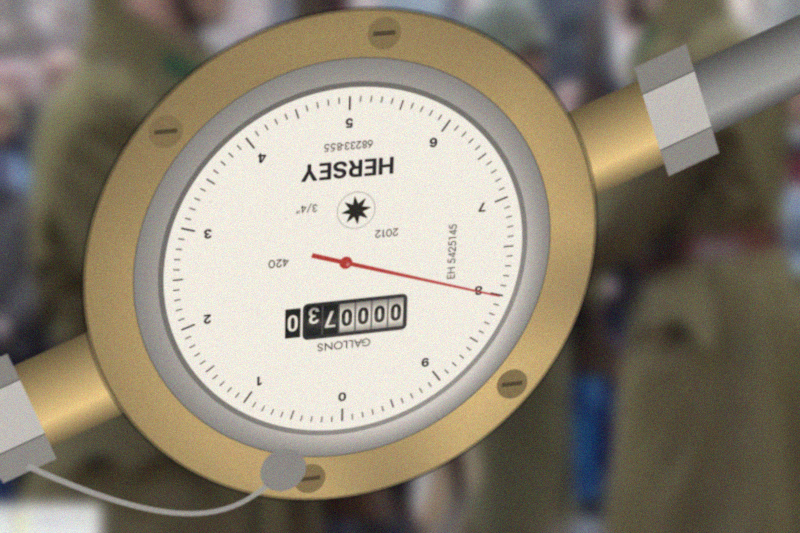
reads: 728.0
